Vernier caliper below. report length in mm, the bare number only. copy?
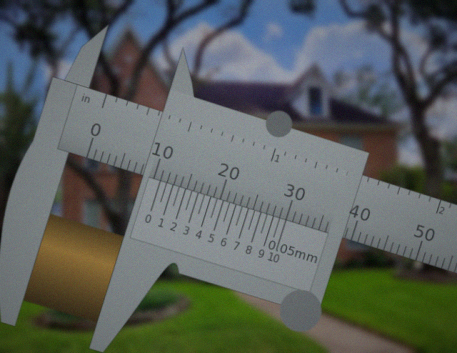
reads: 11.0
